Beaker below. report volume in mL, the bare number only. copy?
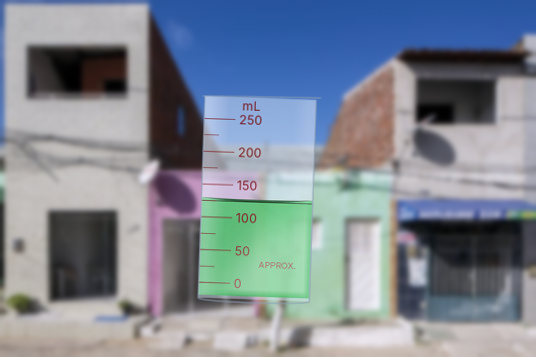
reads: 125
